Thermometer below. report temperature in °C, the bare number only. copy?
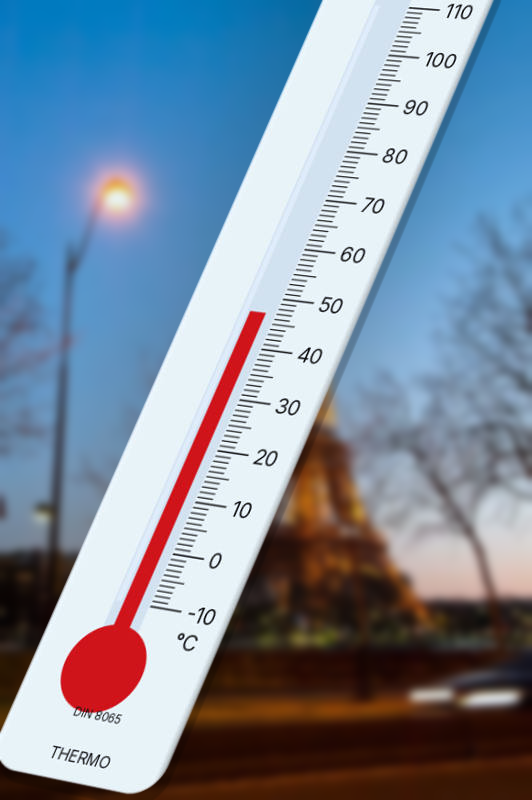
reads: 47
